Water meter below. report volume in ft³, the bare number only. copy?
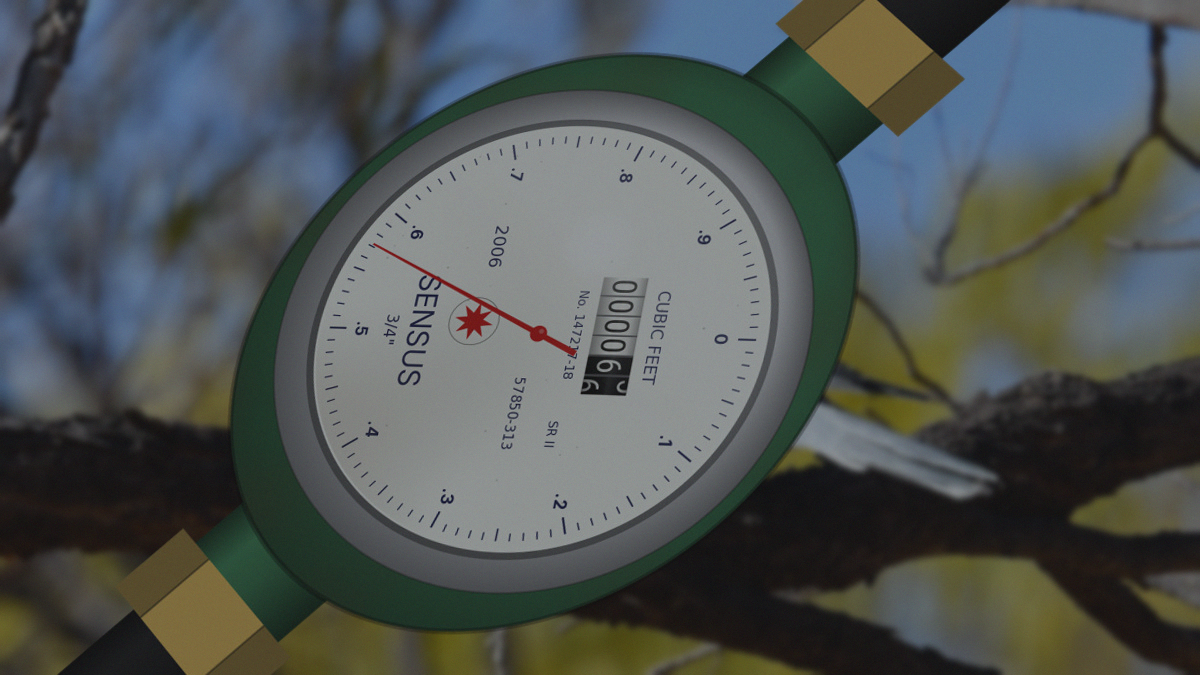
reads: 65.57
